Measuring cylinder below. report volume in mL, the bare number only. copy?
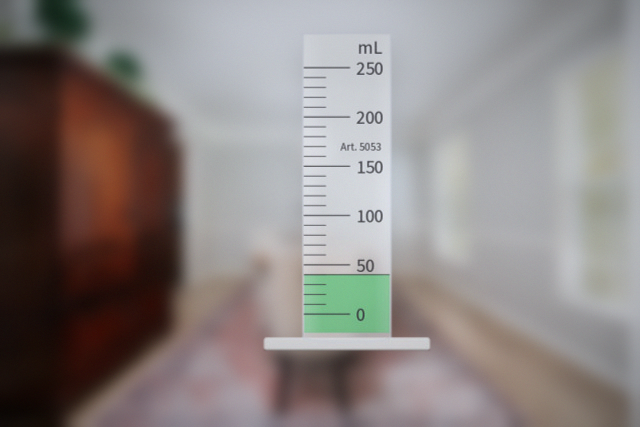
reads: 40
